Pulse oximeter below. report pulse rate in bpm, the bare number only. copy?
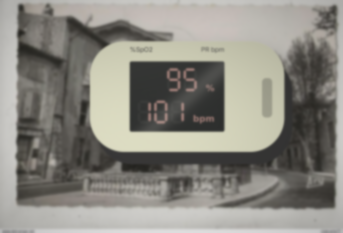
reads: 101
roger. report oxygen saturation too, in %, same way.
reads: 95
